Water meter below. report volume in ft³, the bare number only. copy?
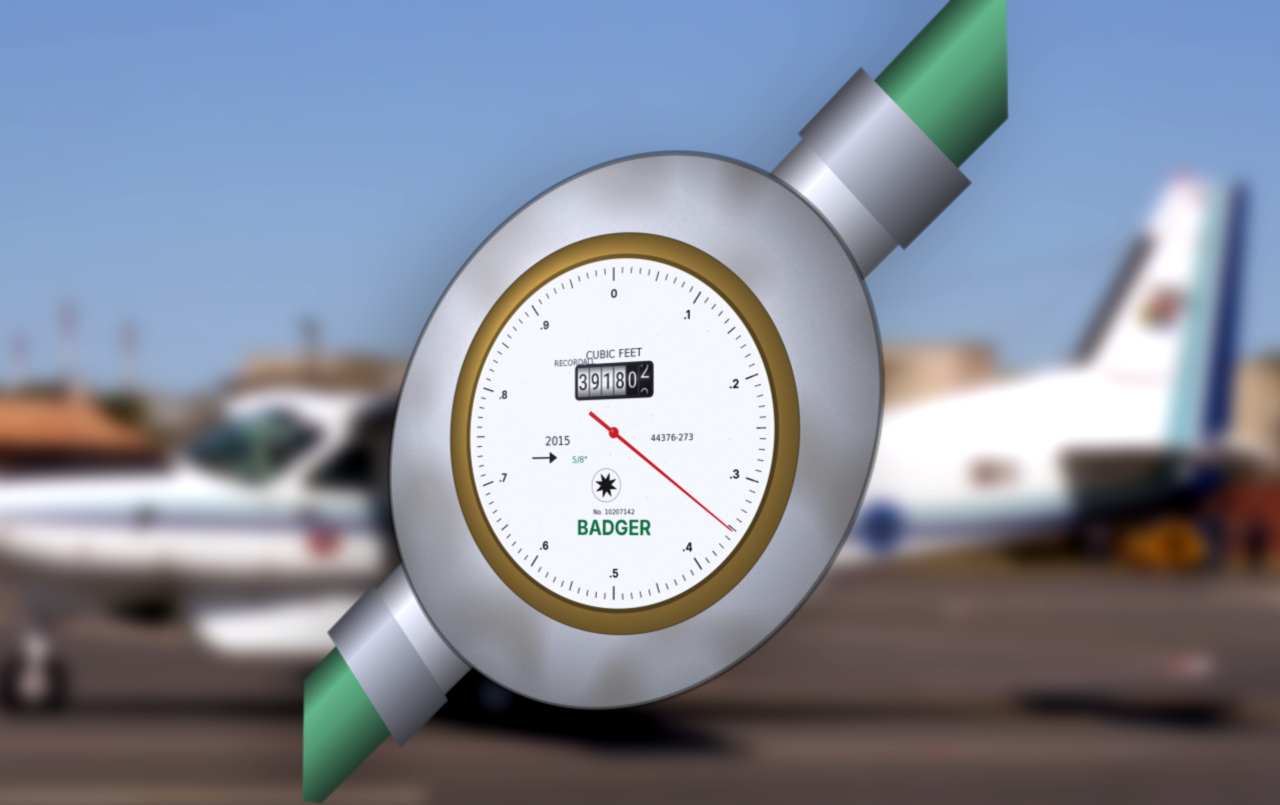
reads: 391802.35
